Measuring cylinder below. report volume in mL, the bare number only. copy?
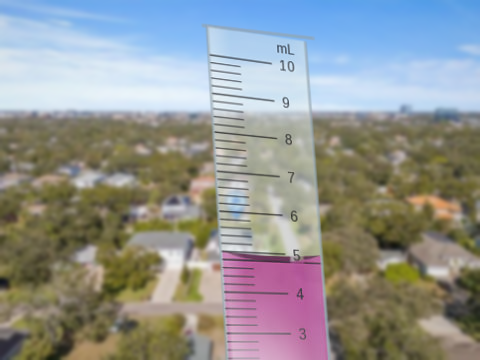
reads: 4.8
